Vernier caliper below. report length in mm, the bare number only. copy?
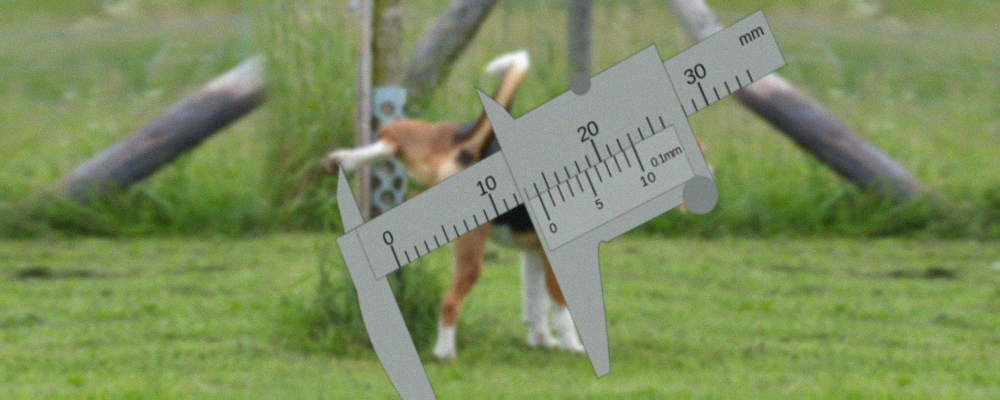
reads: 14.0
